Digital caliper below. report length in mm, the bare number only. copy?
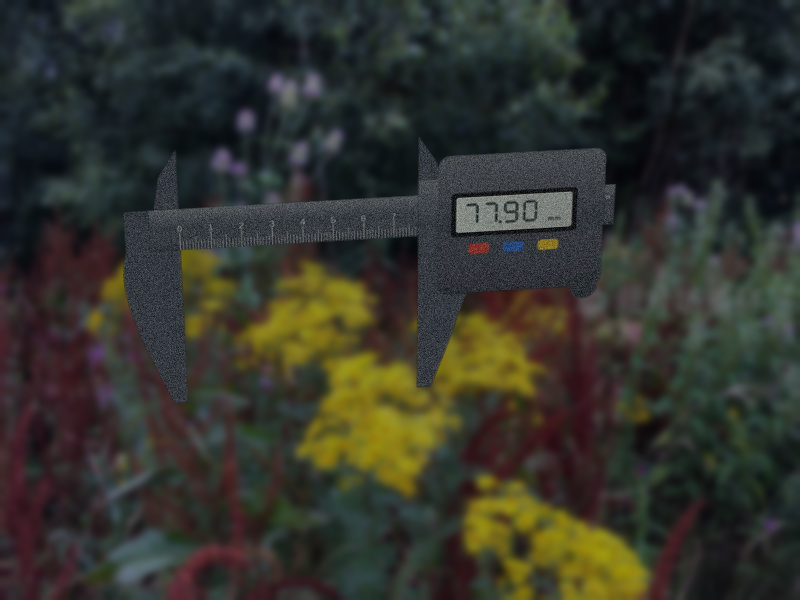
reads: 77.90
